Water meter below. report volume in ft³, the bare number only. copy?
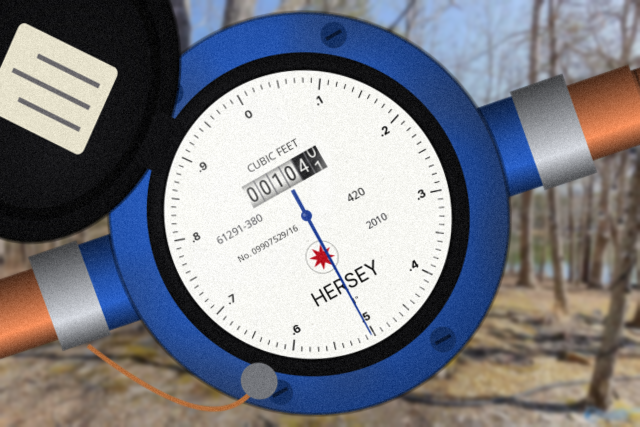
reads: 1040.50
